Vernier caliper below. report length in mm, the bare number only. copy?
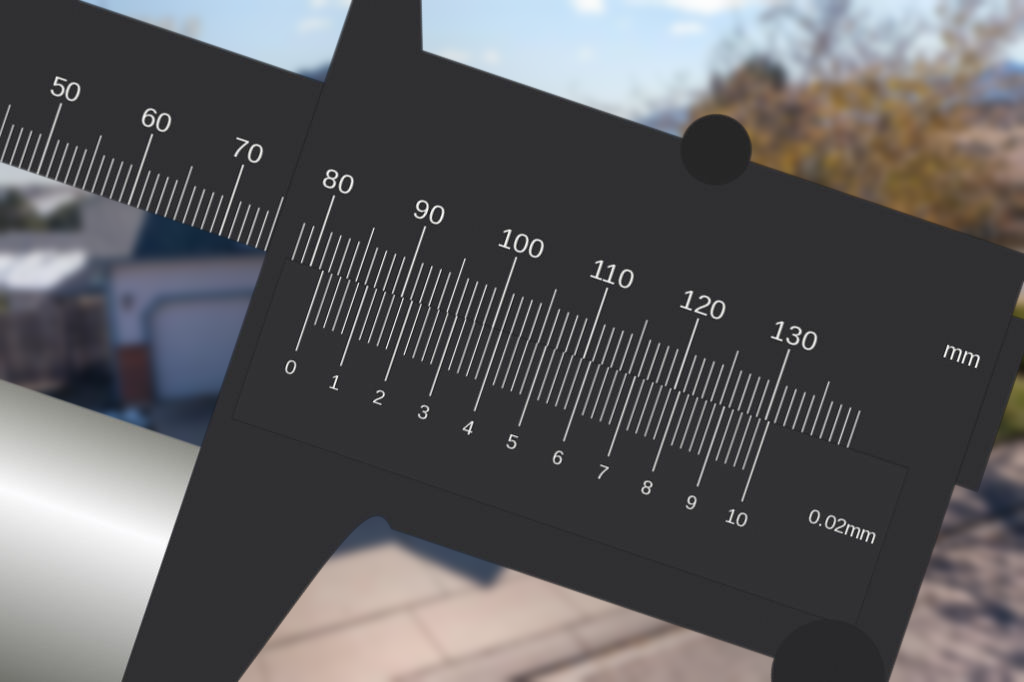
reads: 81.4
